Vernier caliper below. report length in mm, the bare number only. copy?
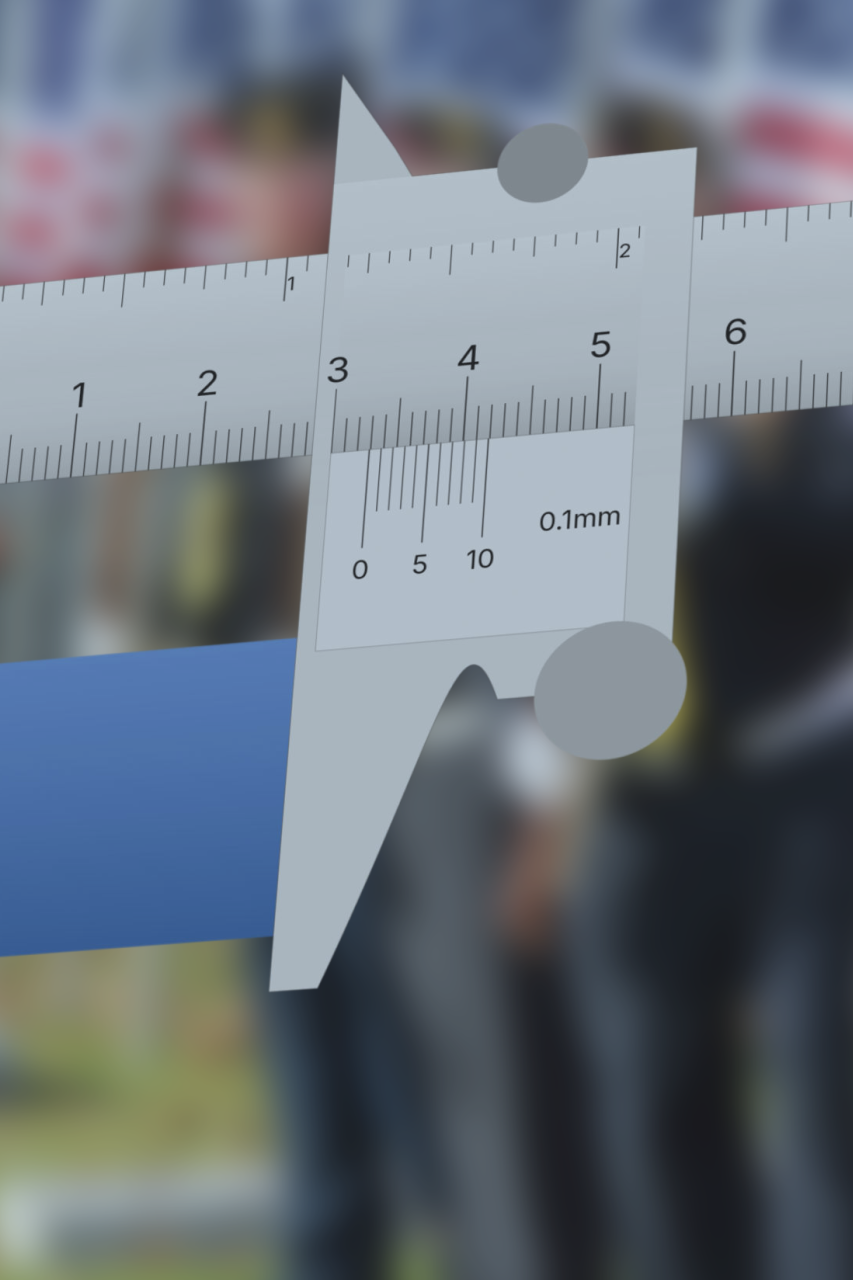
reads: 32.9
